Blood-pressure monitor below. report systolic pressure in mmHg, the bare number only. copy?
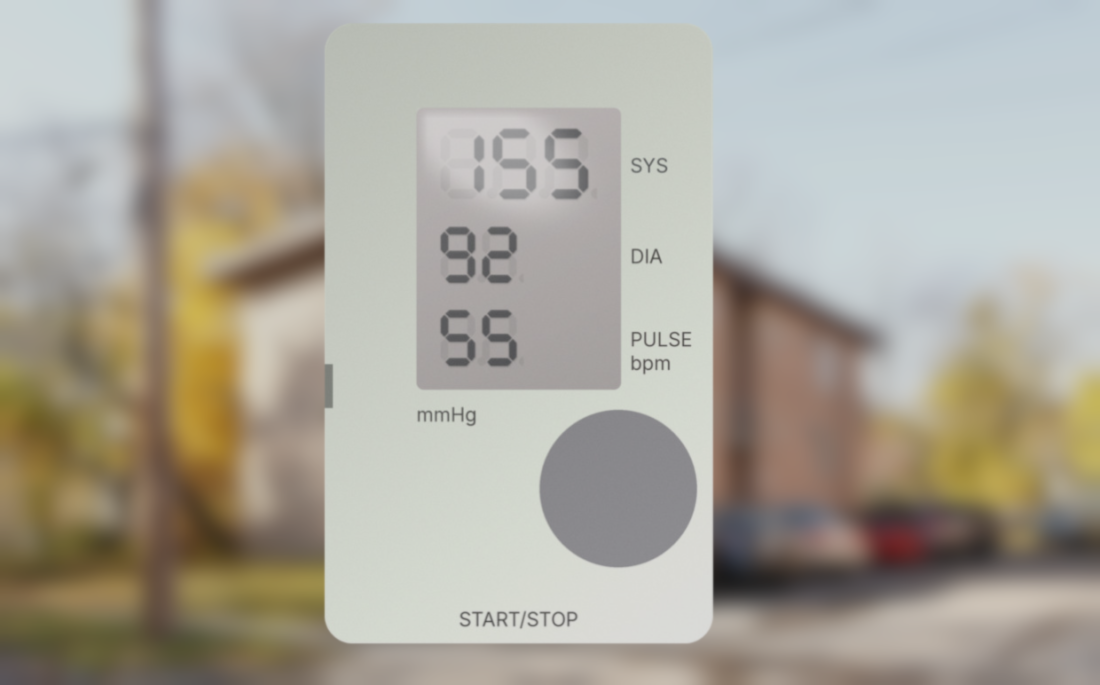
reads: 155
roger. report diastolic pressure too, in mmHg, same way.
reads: 92
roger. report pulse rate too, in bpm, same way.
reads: 55
